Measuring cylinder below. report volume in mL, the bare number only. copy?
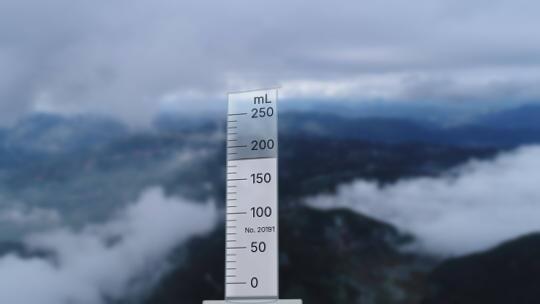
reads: 180
